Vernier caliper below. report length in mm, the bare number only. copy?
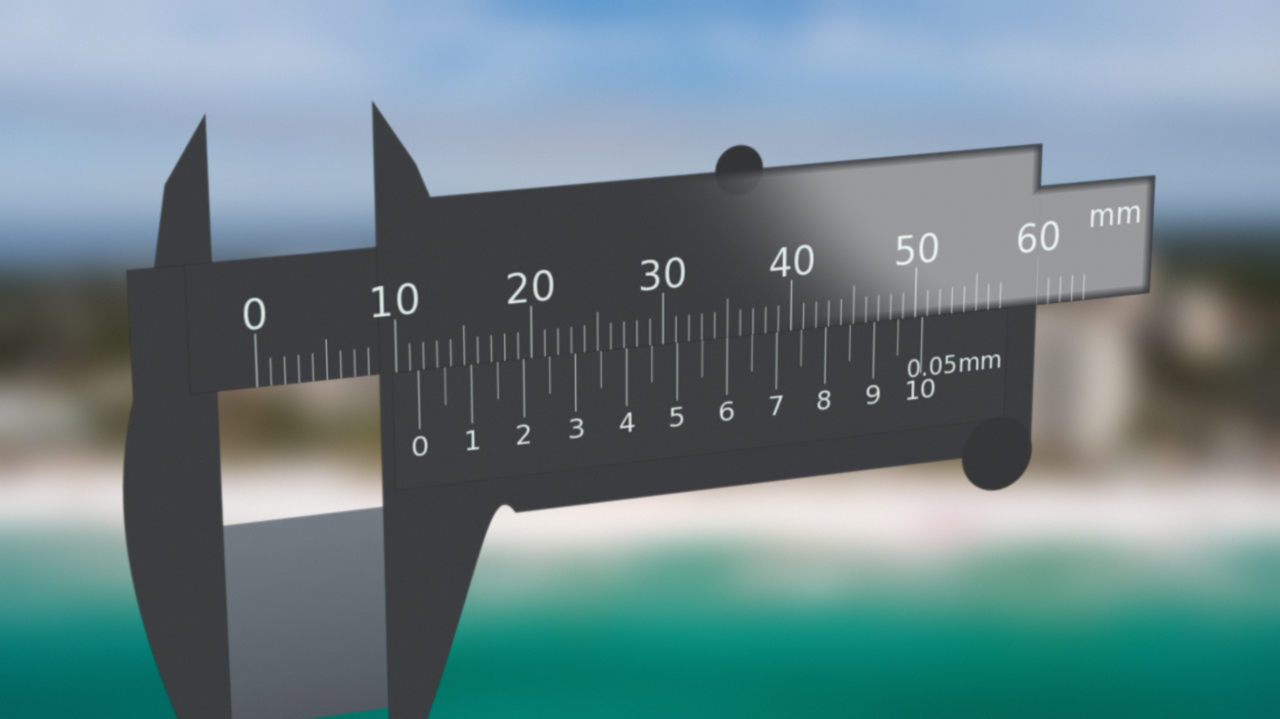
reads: 11.6
